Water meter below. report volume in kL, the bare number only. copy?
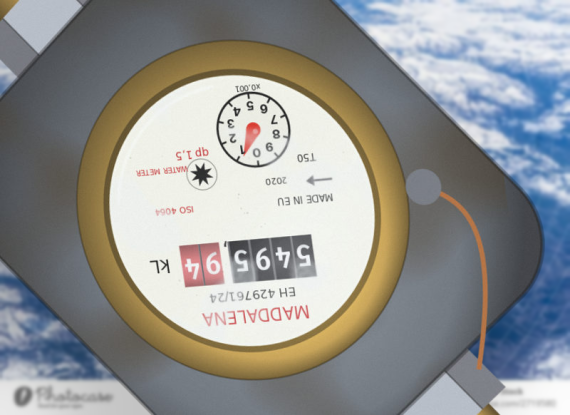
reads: 5495.940
